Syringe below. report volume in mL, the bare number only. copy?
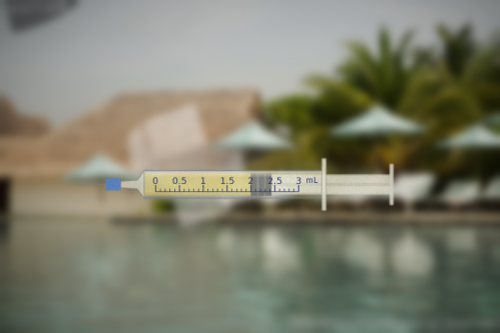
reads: 2
